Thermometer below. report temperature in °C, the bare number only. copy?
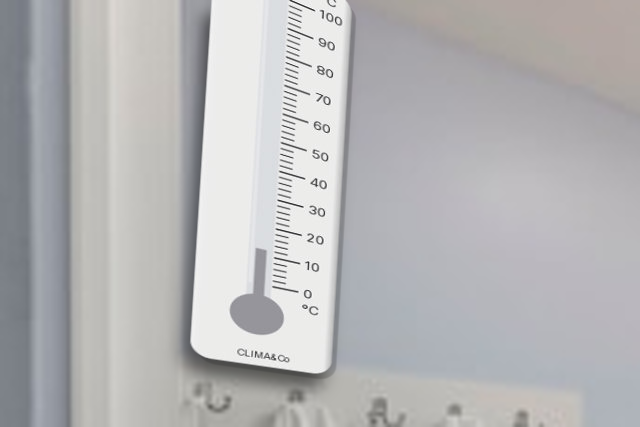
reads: 12
